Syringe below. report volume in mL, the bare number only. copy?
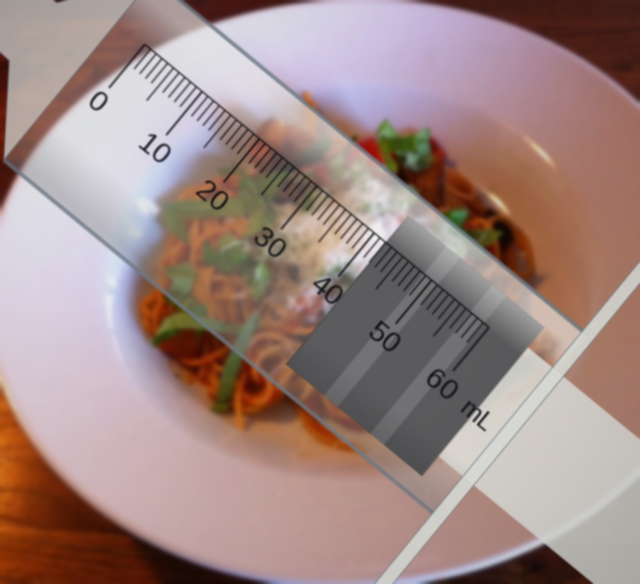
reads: 42
